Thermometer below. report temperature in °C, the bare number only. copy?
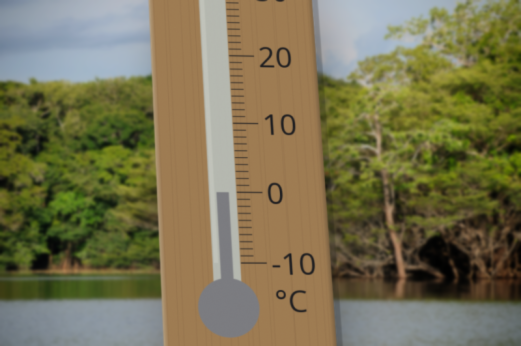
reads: 0
